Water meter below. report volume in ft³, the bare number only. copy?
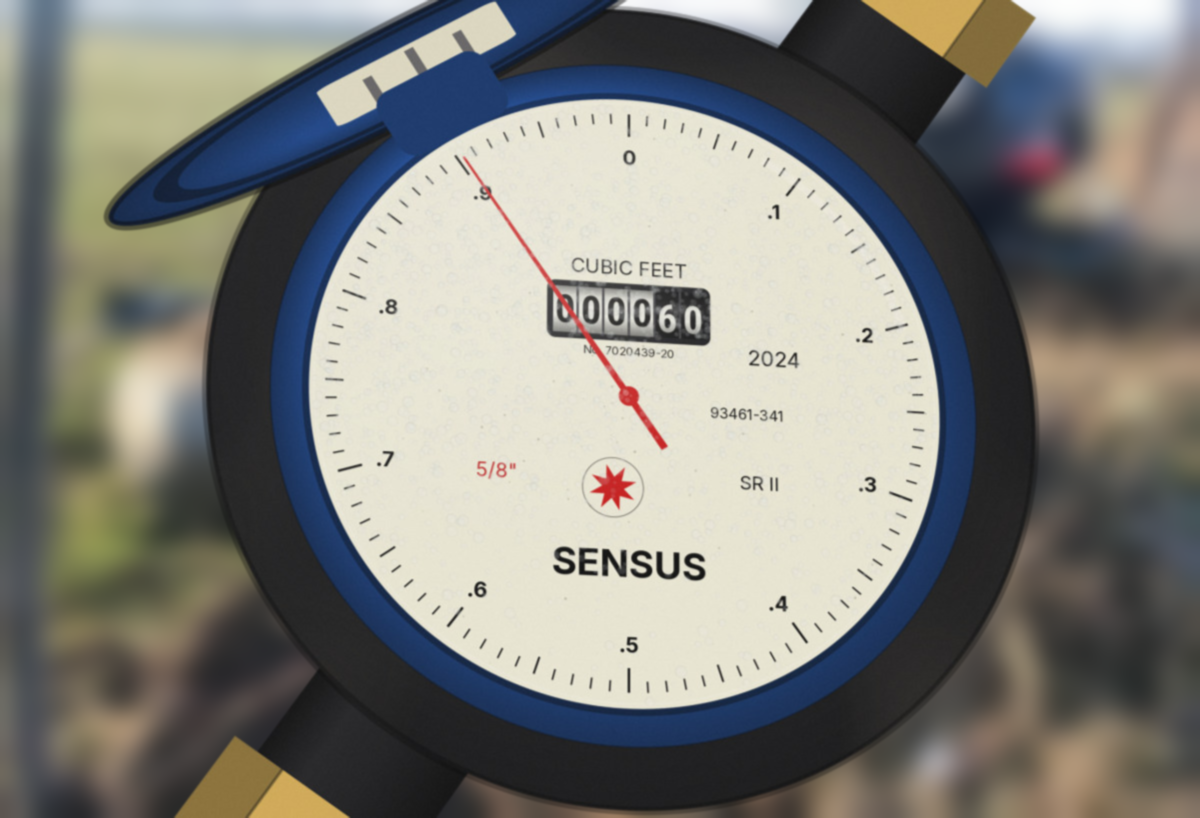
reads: 59.90
